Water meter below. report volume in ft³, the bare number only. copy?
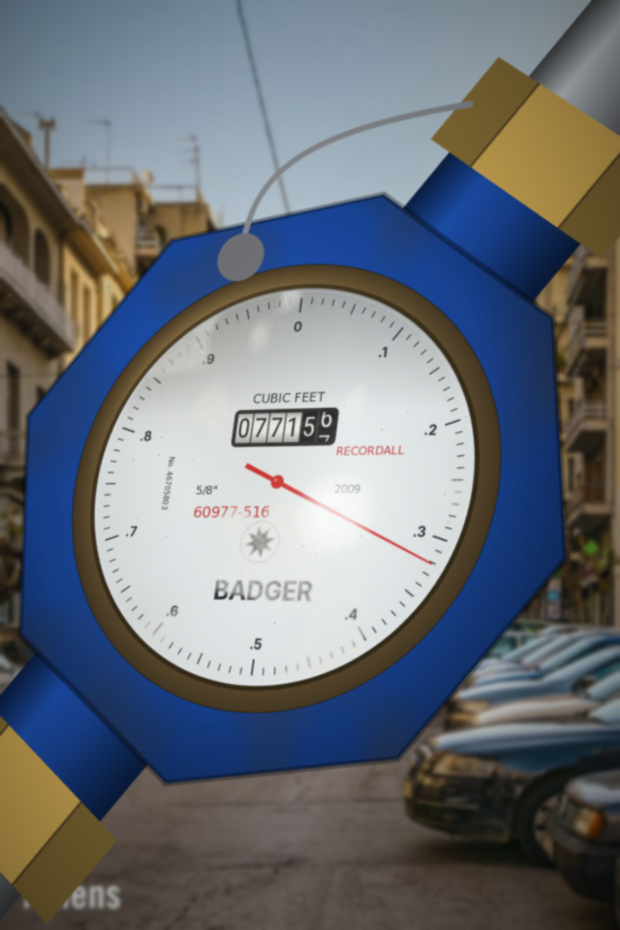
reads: 77156.32
